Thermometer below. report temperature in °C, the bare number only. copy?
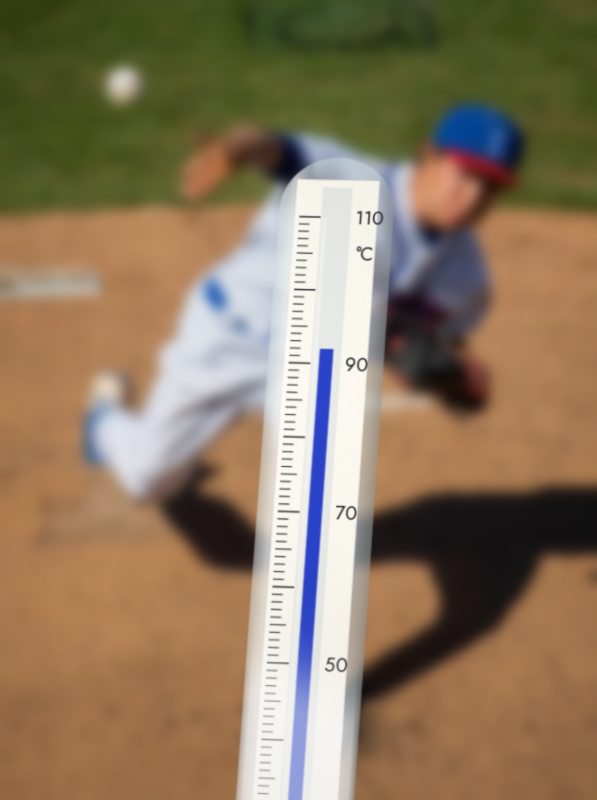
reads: 92
